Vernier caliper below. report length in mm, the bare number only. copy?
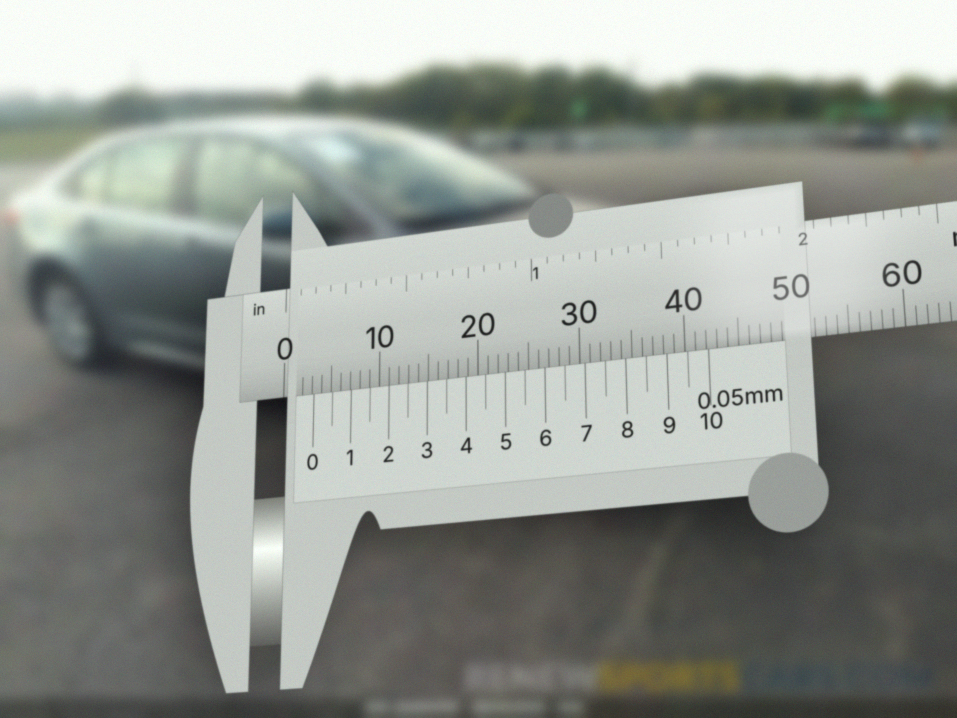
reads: 3.2
